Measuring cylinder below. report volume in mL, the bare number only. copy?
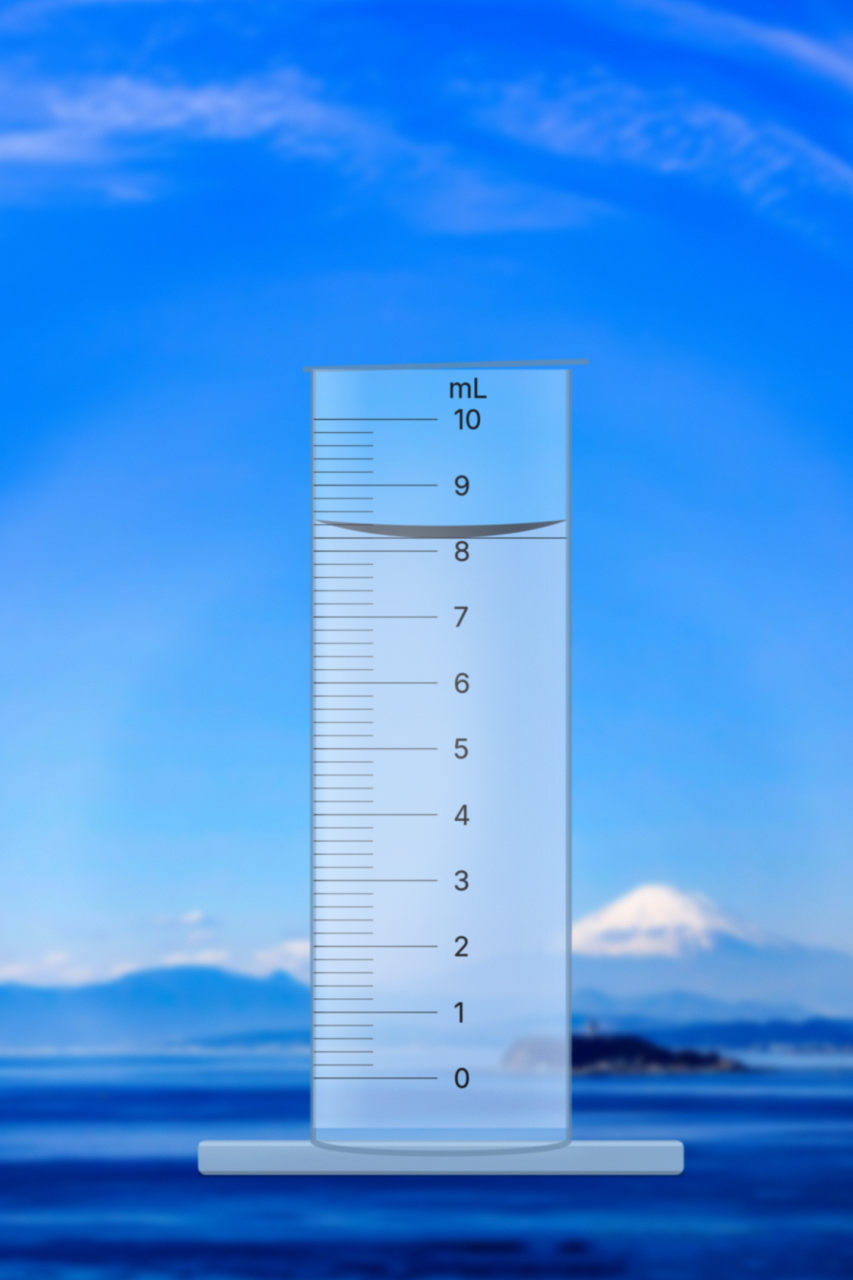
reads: 8.2
